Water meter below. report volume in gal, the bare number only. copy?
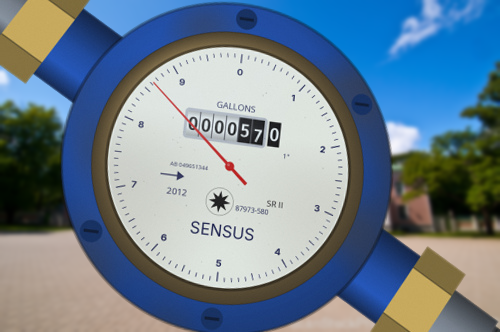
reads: 568.6
